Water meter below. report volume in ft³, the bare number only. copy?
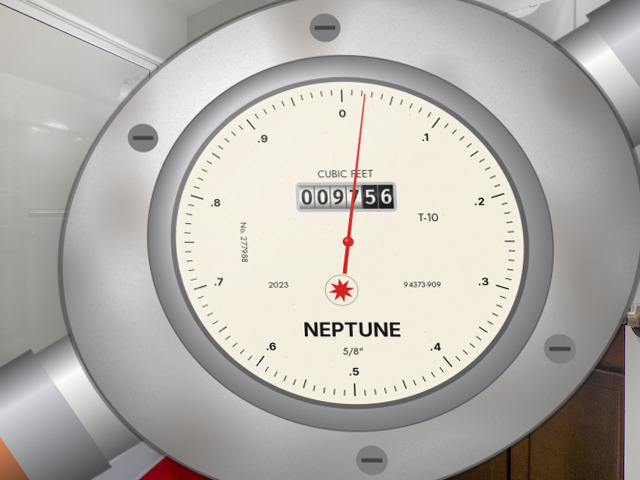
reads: 9756.02
